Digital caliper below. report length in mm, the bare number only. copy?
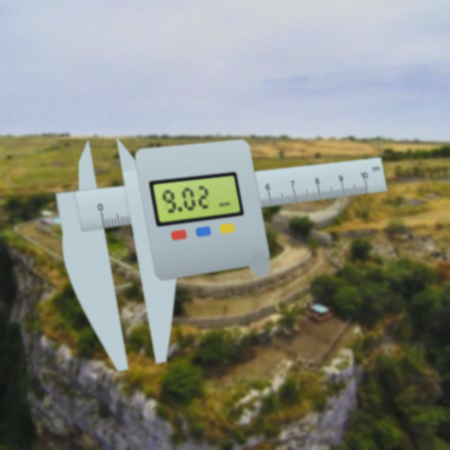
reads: 9.02
